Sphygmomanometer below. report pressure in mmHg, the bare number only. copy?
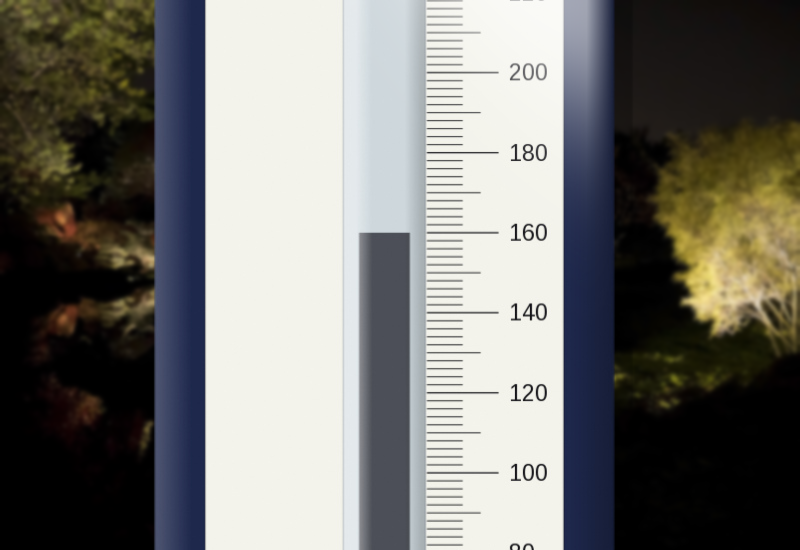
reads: 160
